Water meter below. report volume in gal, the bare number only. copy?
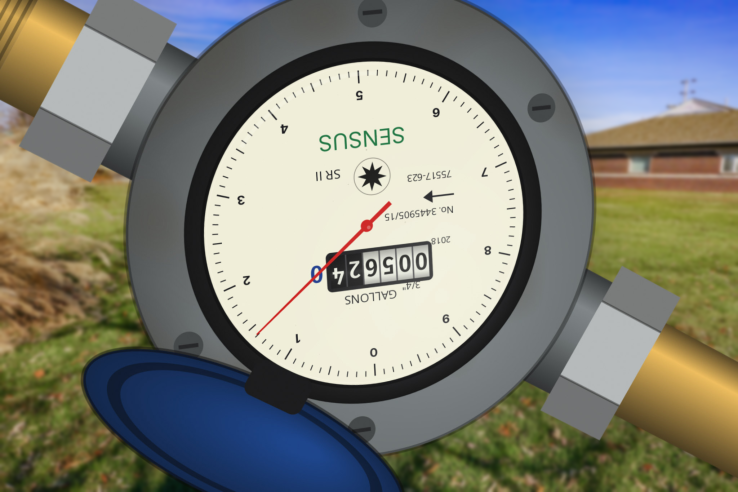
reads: 56241.4
